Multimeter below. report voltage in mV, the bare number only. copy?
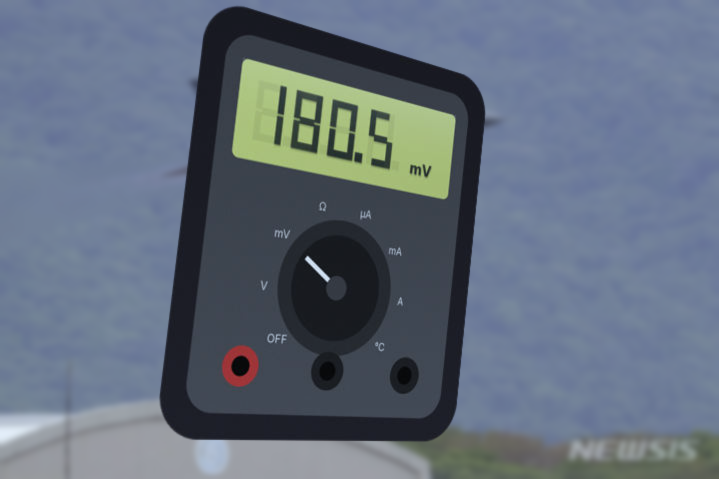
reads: 180.5
